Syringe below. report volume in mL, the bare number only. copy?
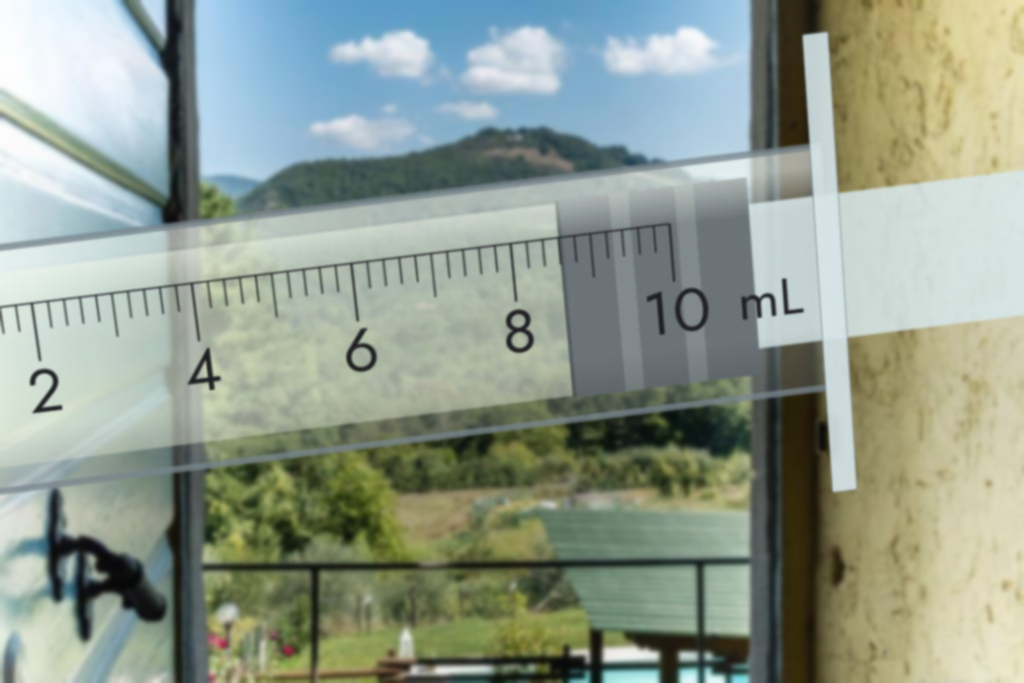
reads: 8.6
